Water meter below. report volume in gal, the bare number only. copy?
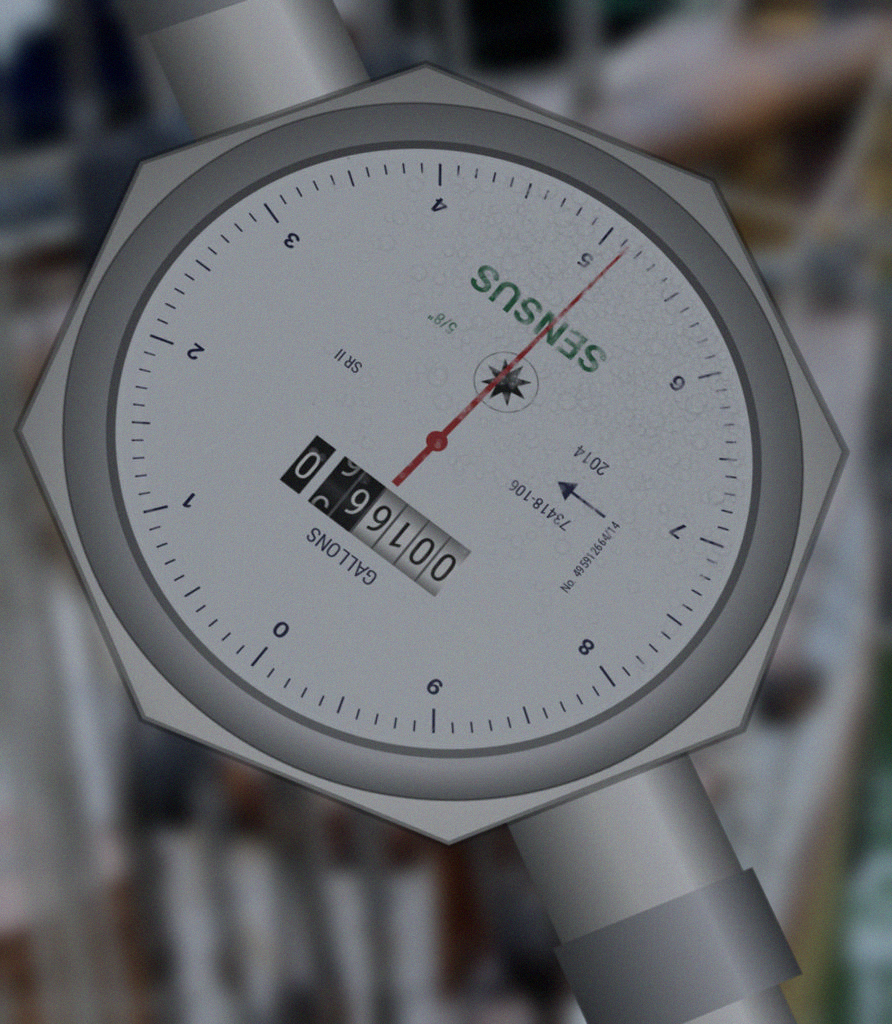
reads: 16655.1
